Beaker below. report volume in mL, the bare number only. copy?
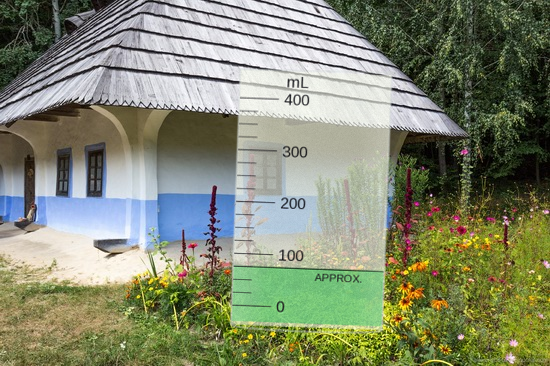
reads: 75
